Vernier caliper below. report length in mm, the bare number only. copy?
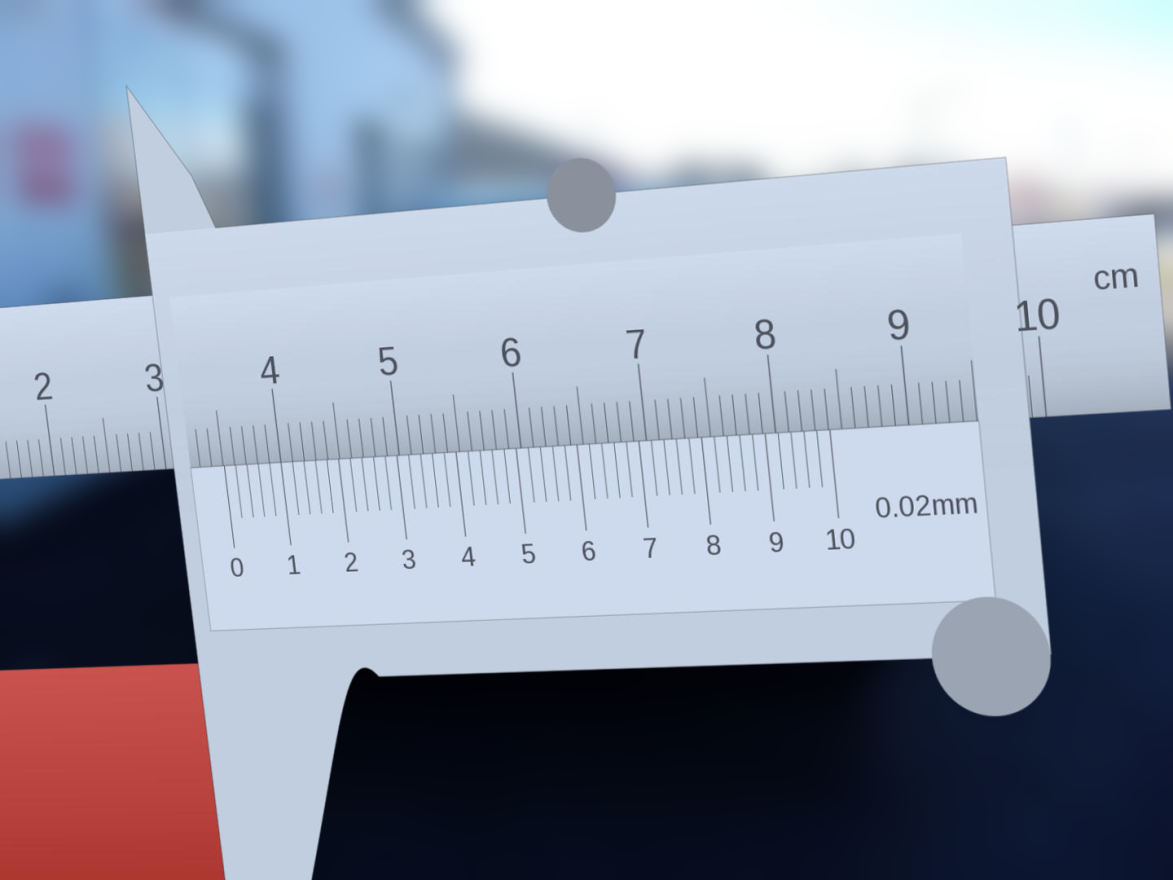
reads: 35.1
